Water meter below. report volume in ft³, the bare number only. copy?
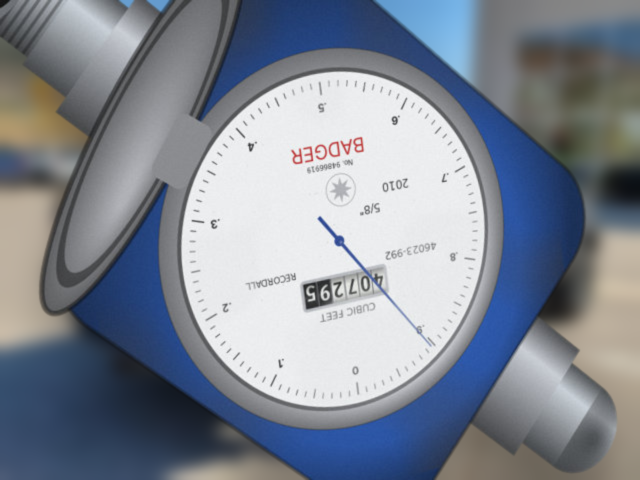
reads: 407294.90
